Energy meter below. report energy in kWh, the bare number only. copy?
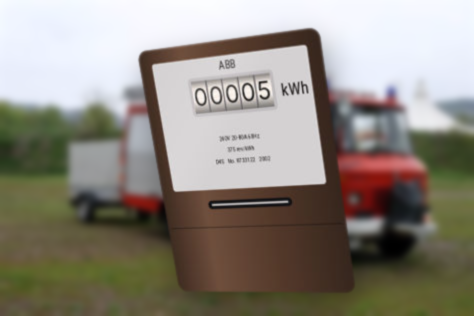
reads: 5
